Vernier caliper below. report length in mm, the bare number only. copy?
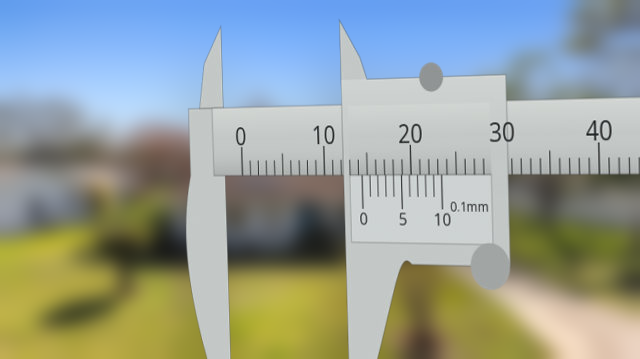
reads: 14.4
